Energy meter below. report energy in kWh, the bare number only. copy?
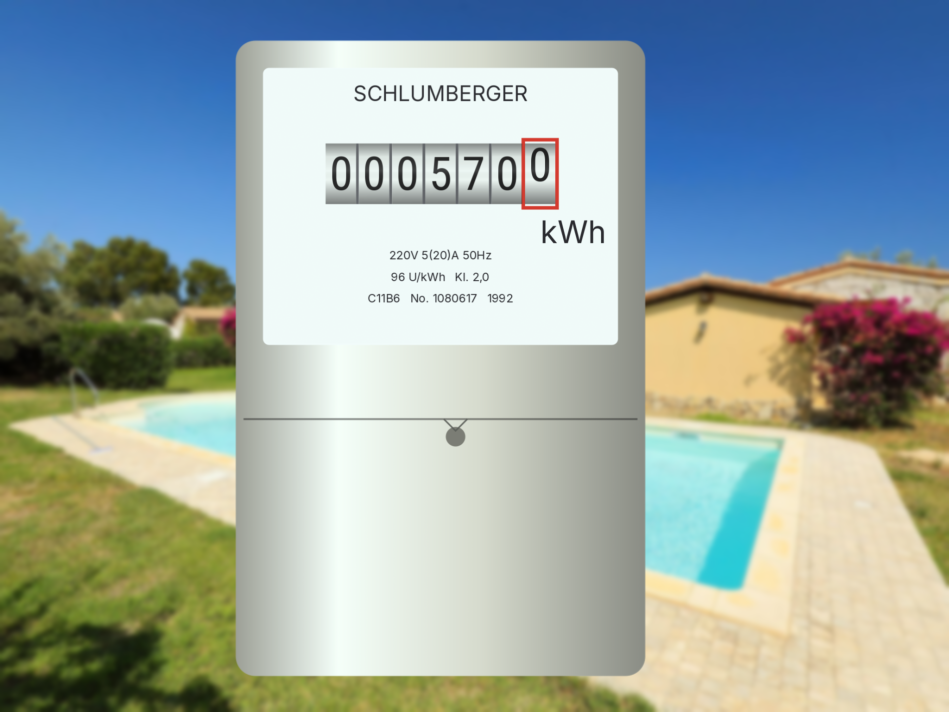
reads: 570.0
